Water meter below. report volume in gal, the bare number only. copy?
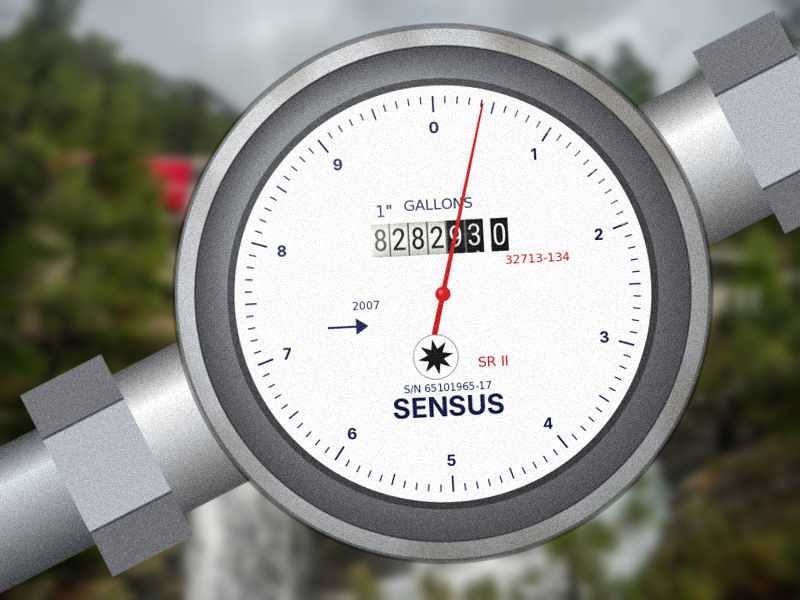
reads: 8282930.4
